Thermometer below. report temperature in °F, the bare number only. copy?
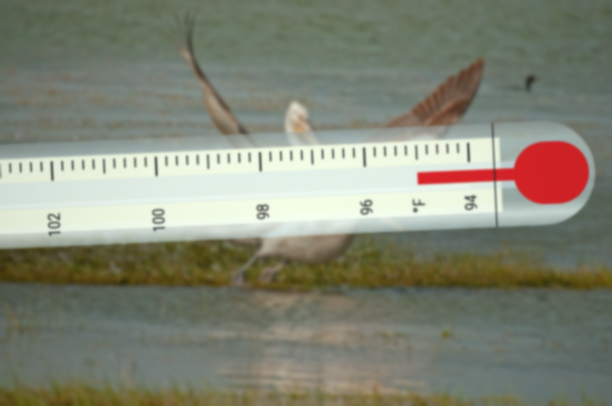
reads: 95
